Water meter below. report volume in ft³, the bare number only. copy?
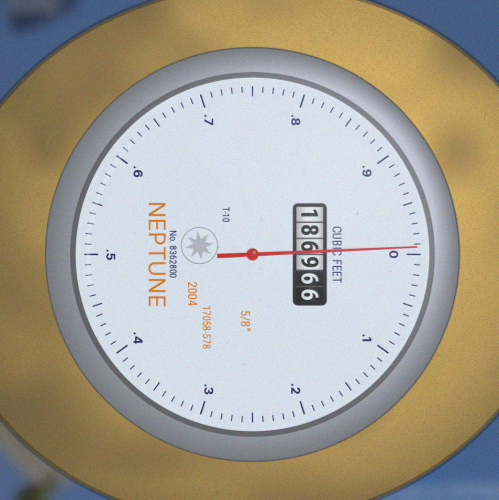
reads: 186965.99
